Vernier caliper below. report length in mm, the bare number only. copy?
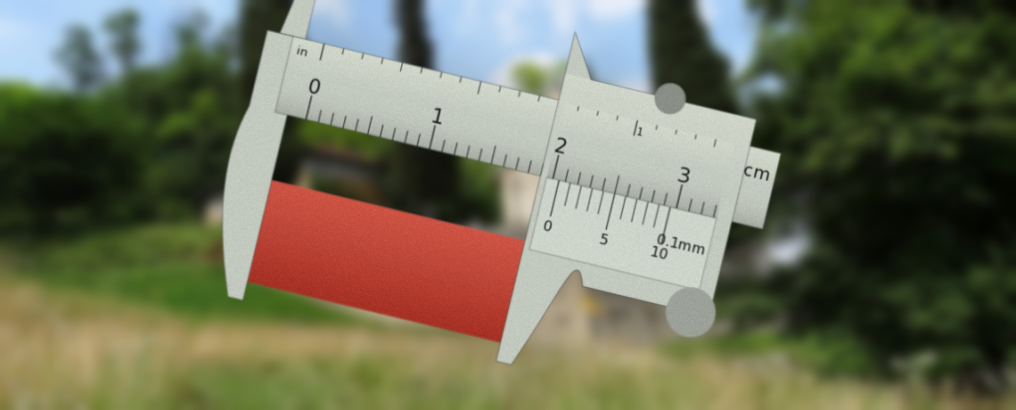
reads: 20.5
